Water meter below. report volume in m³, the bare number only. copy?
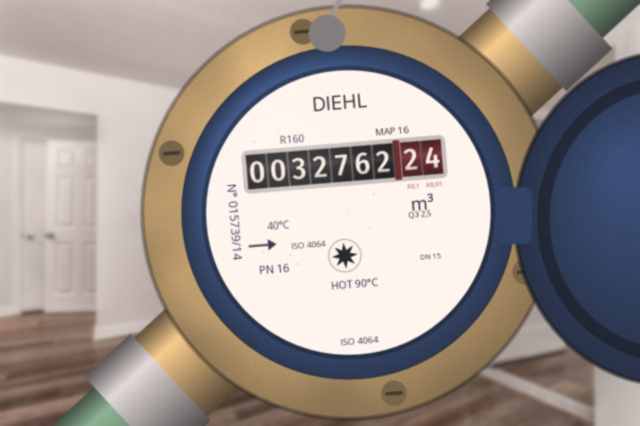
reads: 32762.24
